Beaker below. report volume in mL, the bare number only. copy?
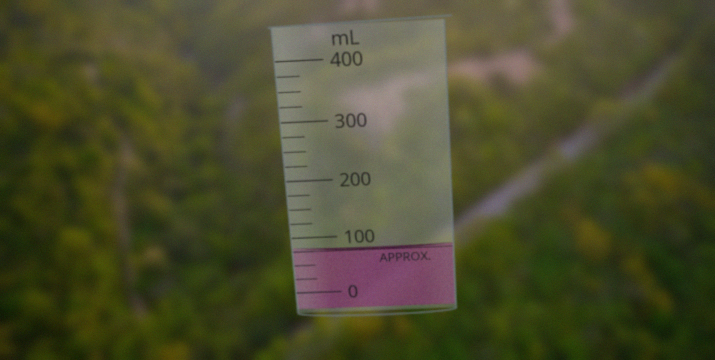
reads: 75
